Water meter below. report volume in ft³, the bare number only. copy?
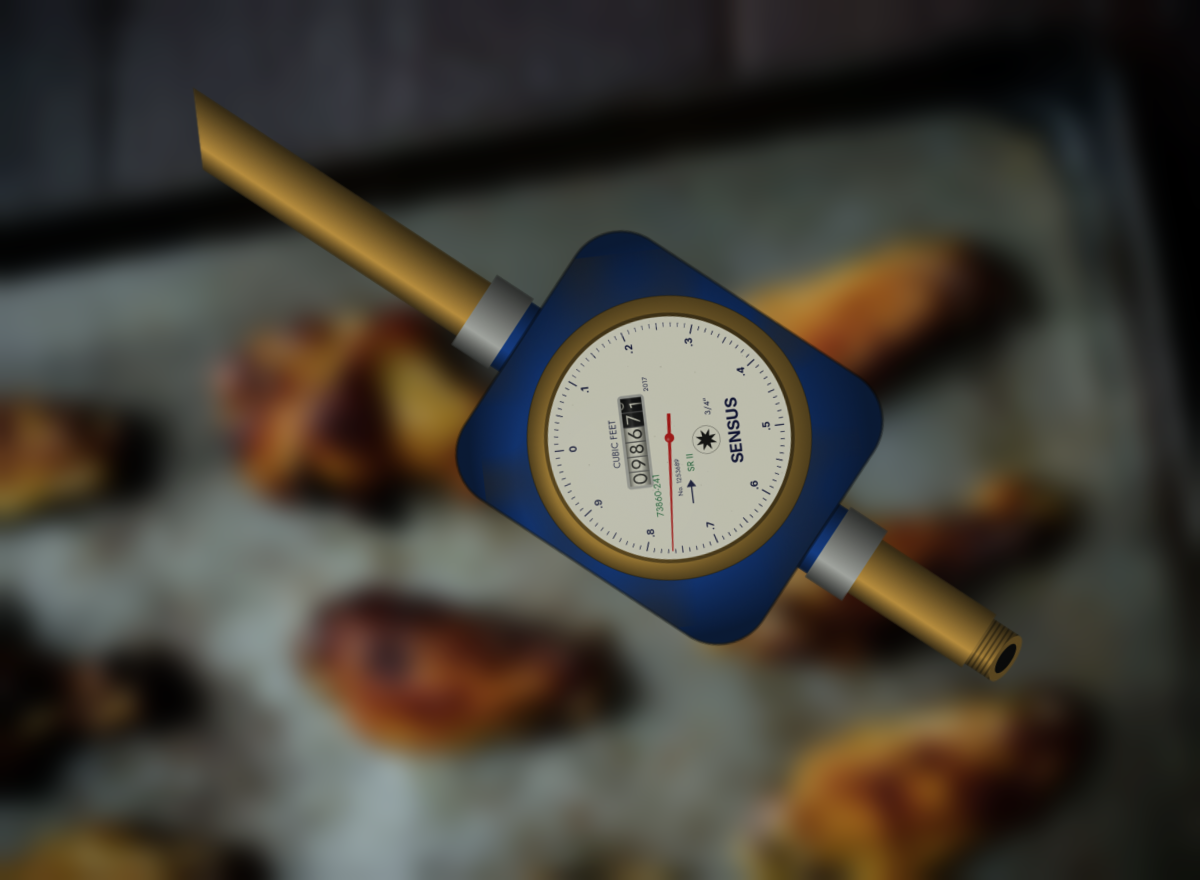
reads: 98670.76
